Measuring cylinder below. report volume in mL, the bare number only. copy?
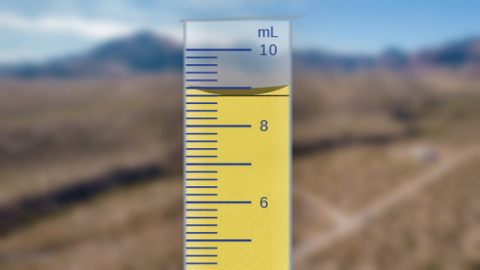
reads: 8.8
